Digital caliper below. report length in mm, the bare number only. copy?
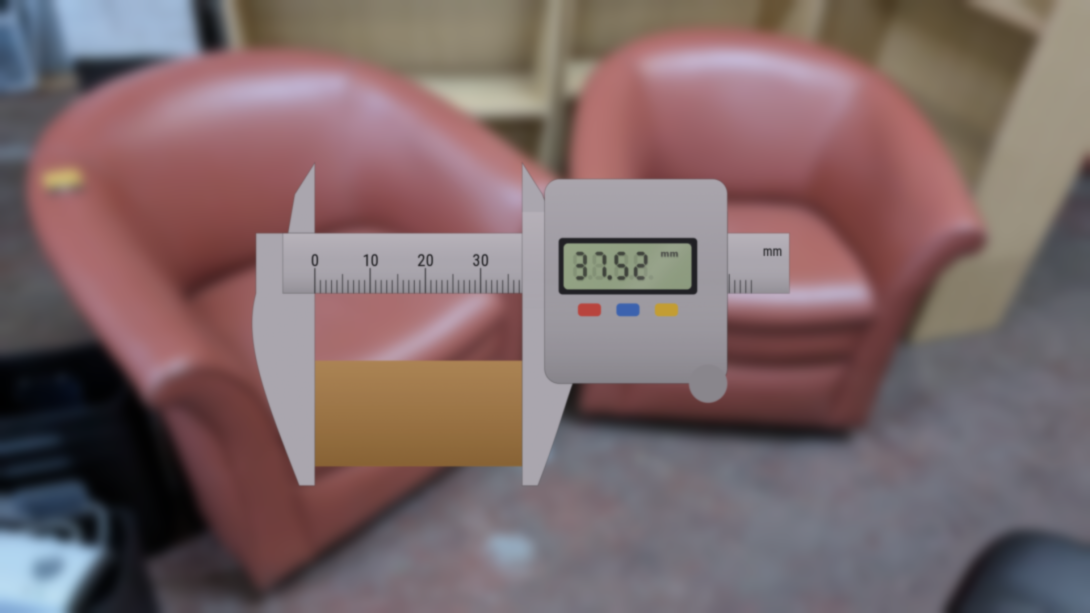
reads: 37.52
